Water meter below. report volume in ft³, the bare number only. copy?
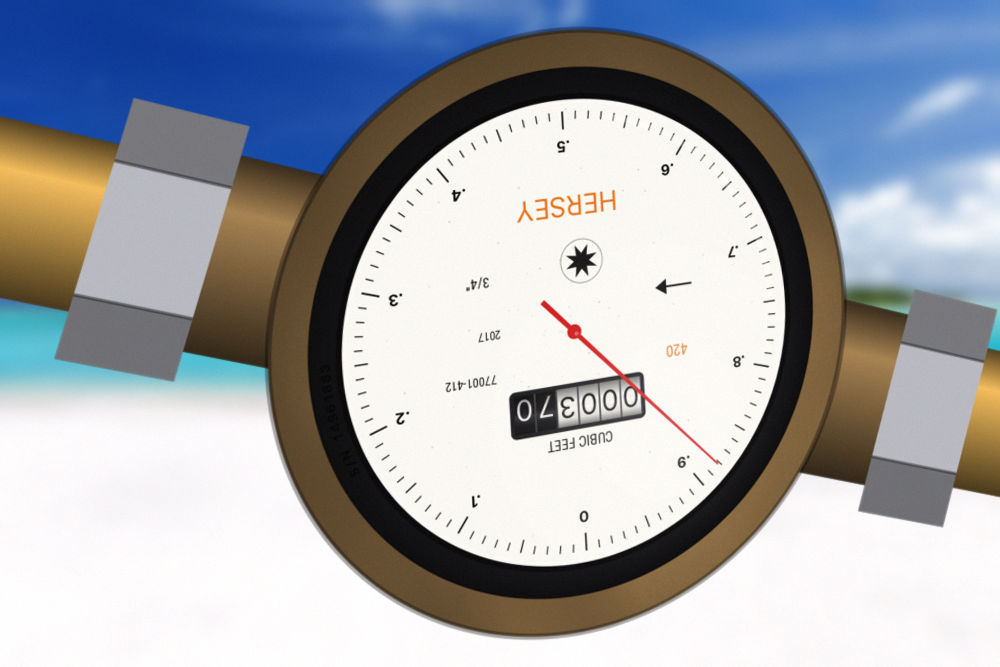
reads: 369.88
